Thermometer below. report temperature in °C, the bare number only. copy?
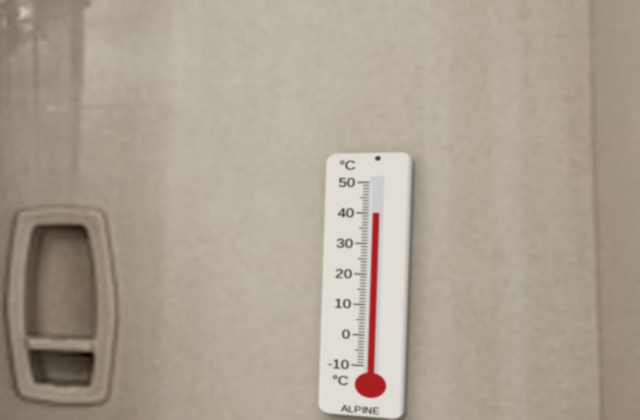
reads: 40
